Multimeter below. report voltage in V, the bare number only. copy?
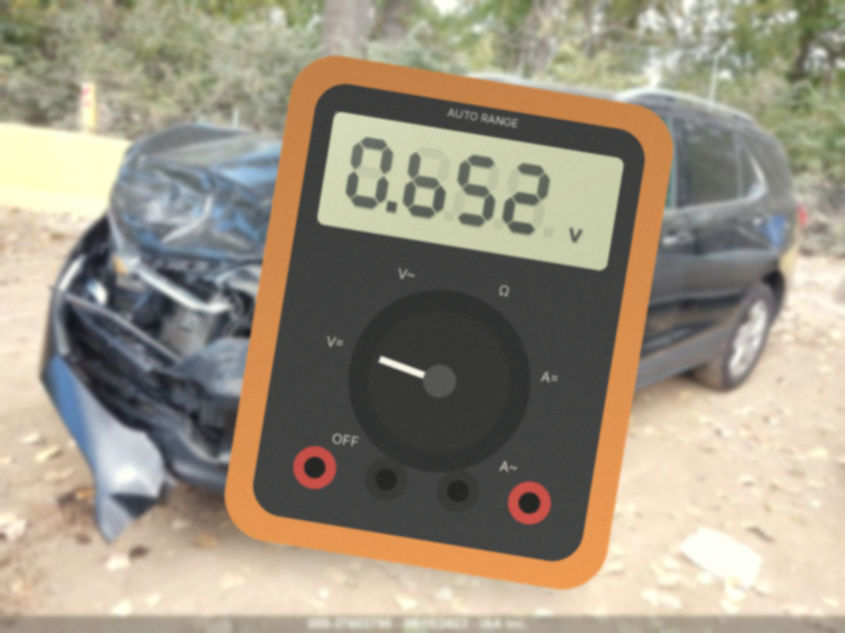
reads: 0.652
